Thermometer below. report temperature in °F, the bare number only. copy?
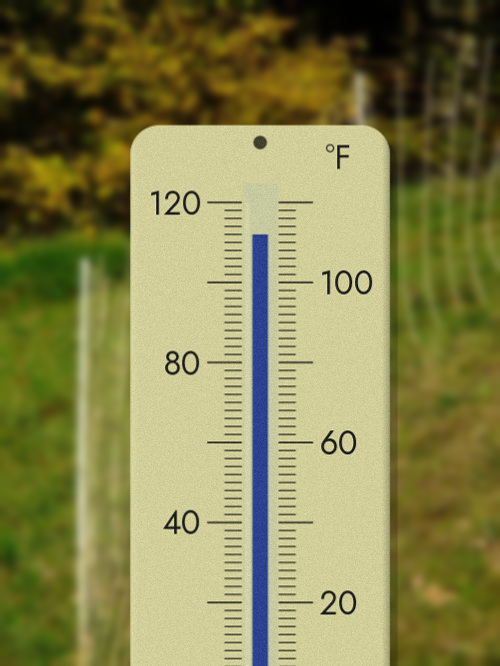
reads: 112
